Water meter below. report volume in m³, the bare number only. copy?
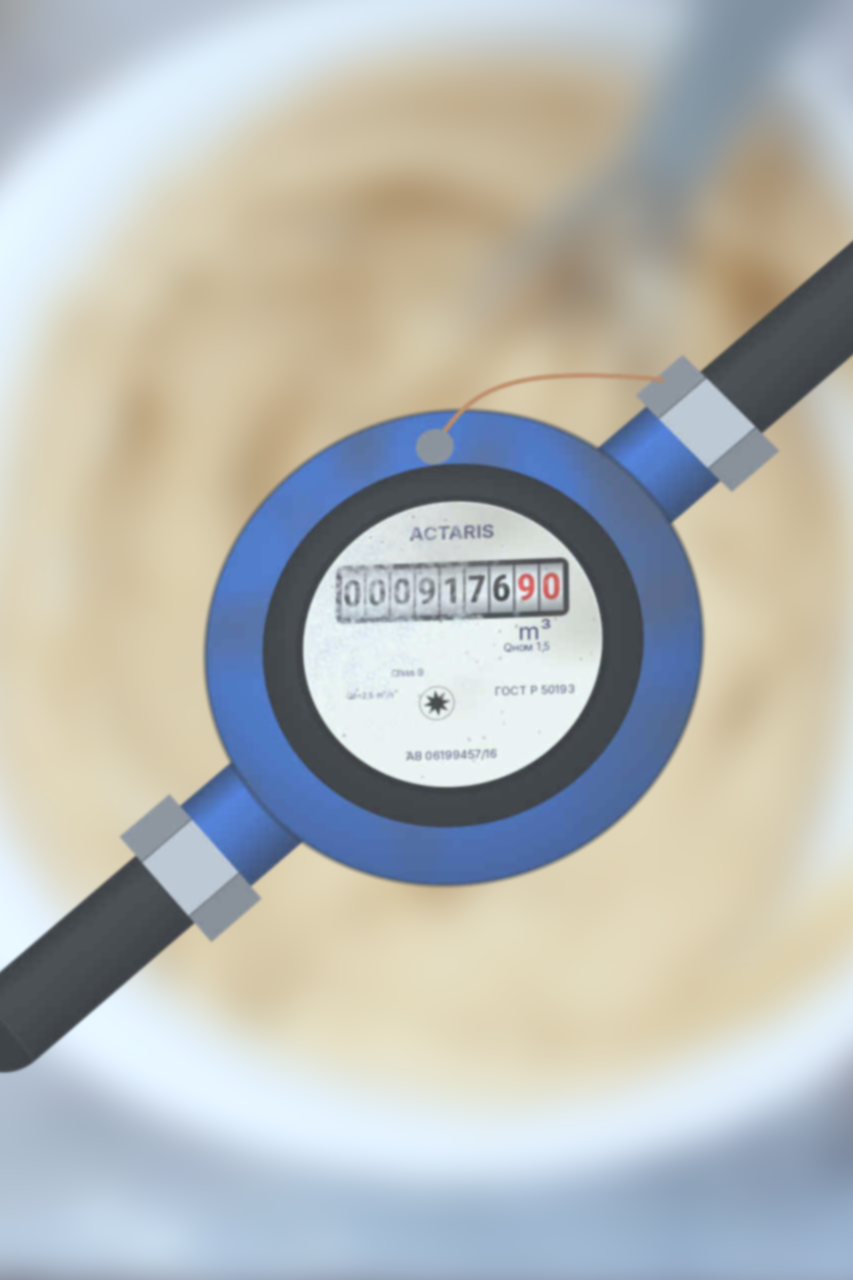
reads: 9176.90
